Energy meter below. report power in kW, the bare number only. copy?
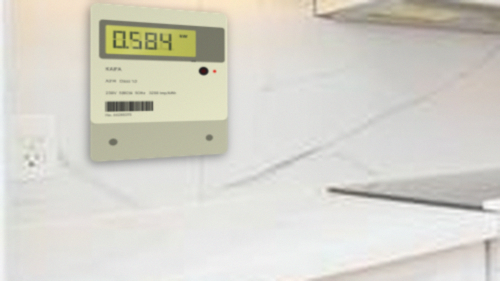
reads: 0.584
